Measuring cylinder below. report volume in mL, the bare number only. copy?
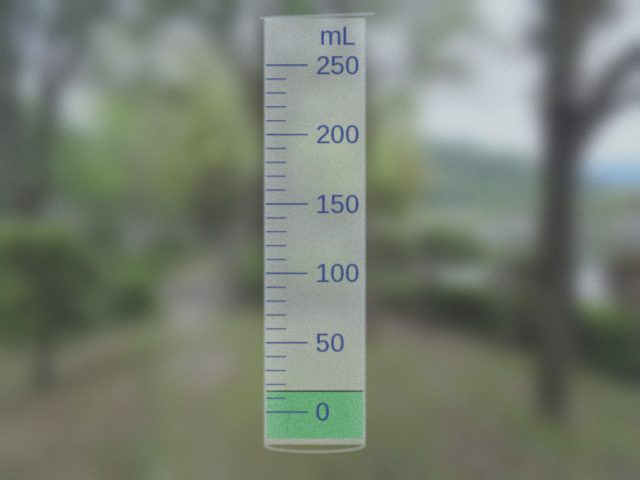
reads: 15
